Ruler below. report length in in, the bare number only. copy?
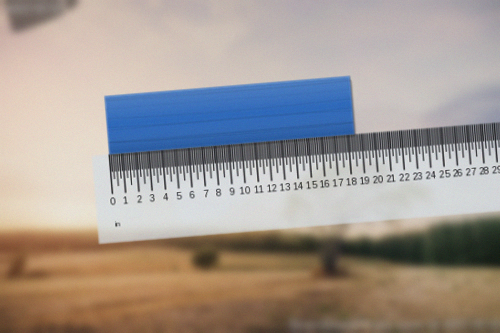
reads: 18.5
